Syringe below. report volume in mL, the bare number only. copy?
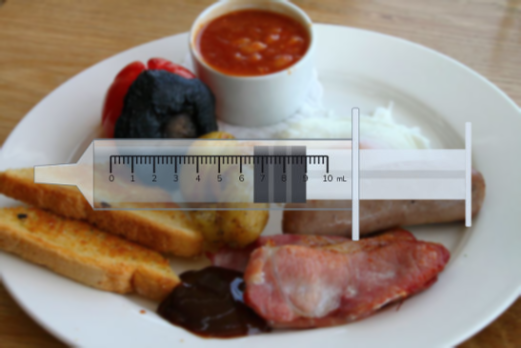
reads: 6.6
